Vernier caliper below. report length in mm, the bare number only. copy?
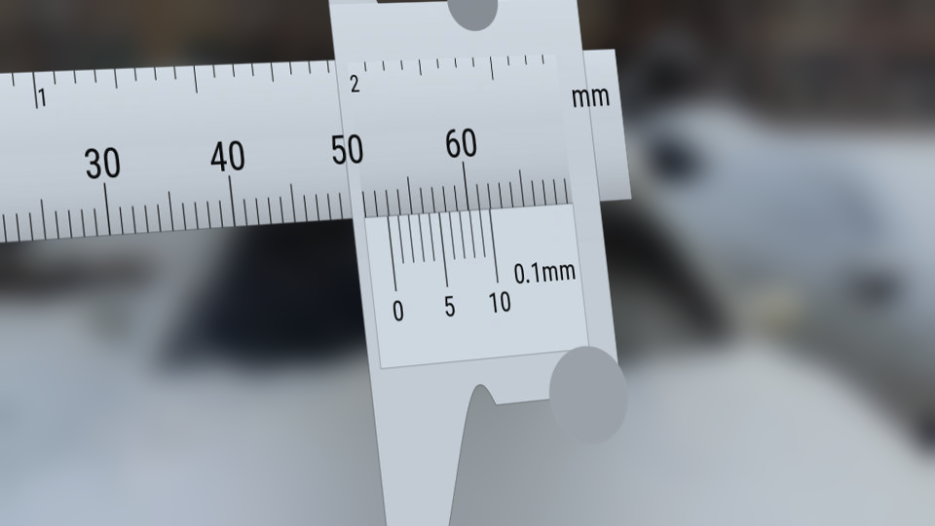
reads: 52.9
